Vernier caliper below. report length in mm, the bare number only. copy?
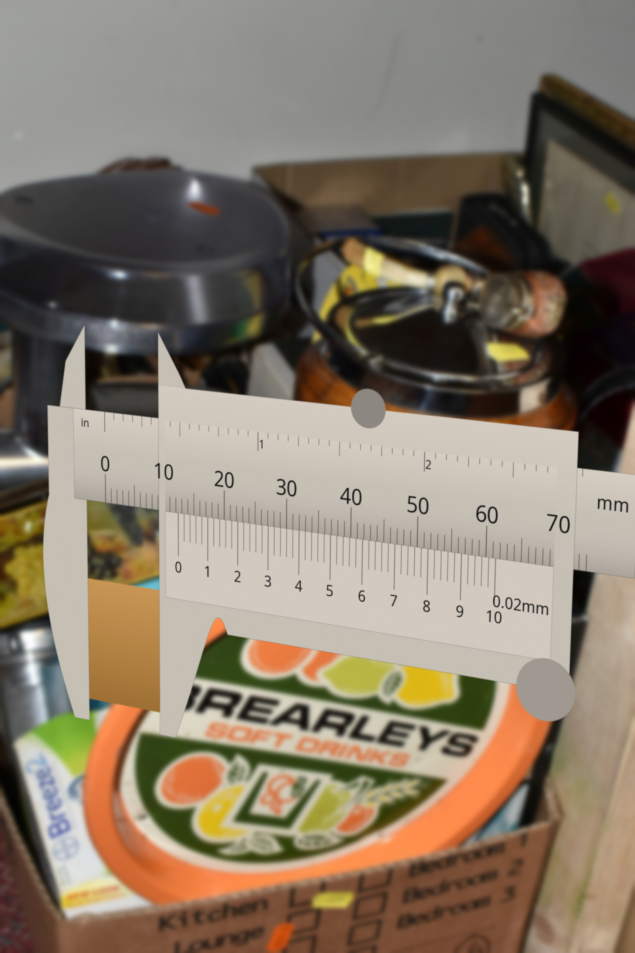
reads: 12.4
